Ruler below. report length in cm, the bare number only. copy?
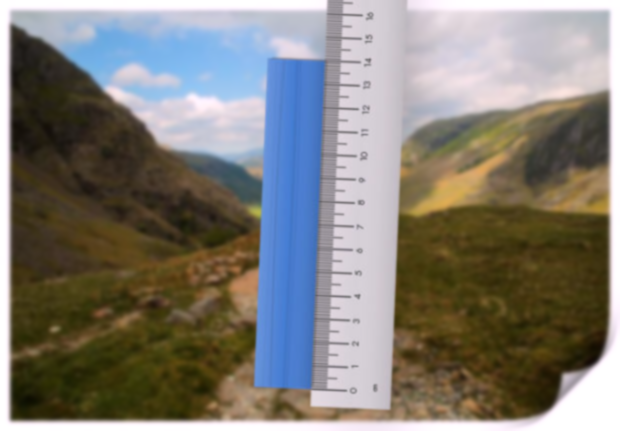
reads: 14
